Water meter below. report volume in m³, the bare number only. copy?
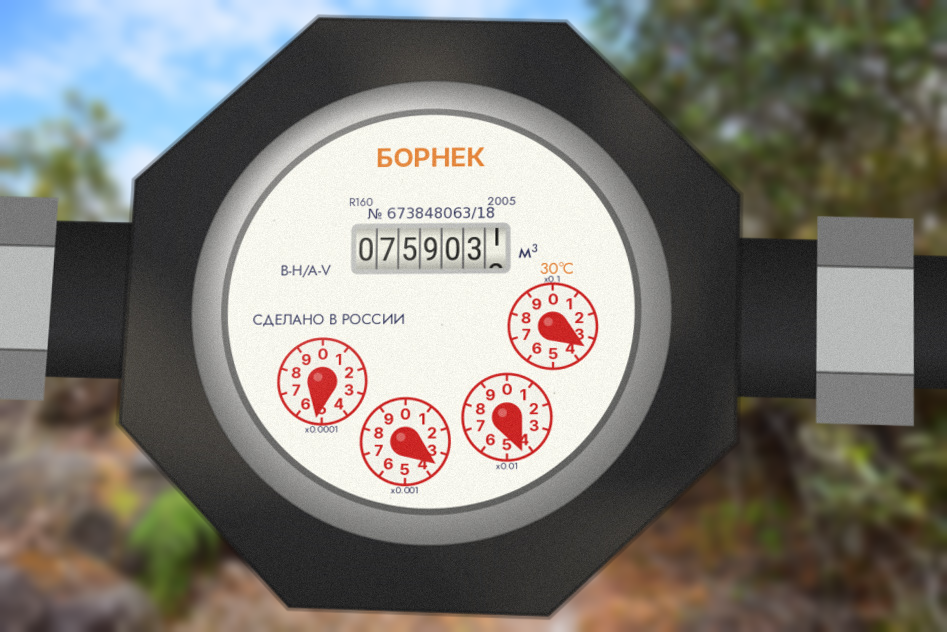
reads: 759031.3435
